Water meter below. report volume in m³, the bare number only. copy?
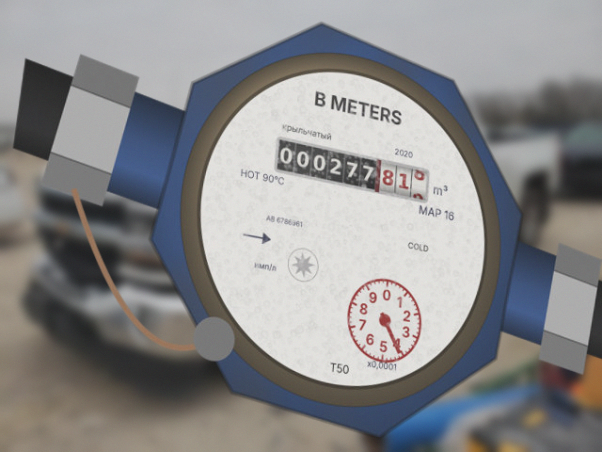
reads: 277.8184
